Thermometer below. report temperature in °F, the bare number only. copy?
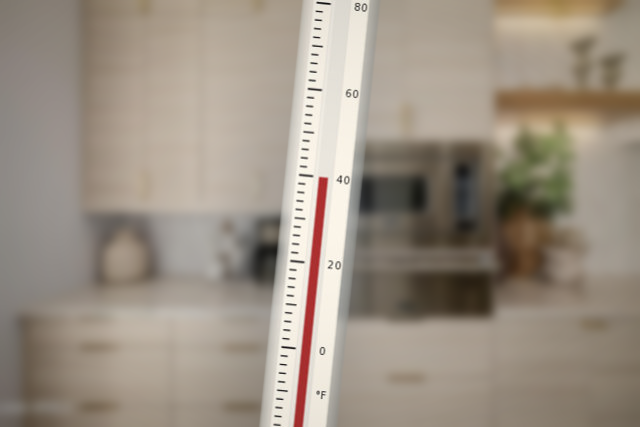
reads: 40
